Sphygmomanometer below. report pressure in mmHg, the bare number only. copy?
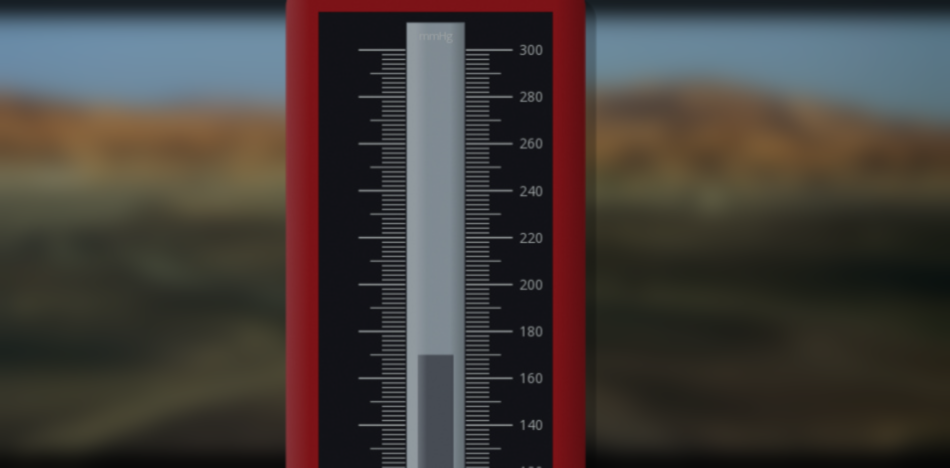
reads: 170
